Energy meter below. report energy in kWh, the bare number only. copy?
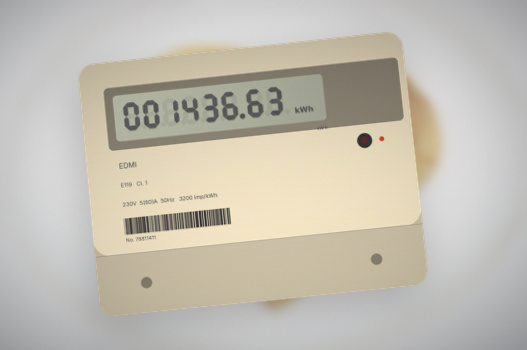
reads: 1436.63
